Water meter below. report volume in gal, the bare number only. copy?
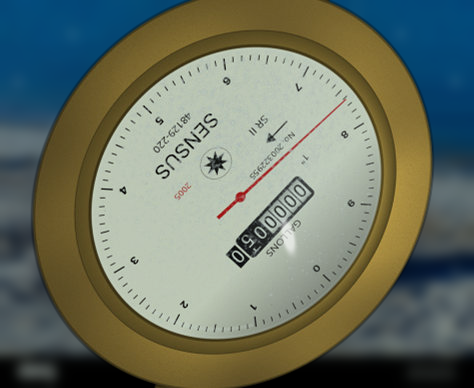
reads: 47.6
